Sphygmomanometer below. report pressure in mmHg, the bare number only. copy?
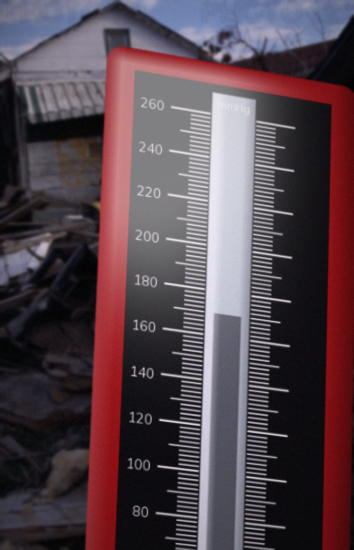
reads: 170
